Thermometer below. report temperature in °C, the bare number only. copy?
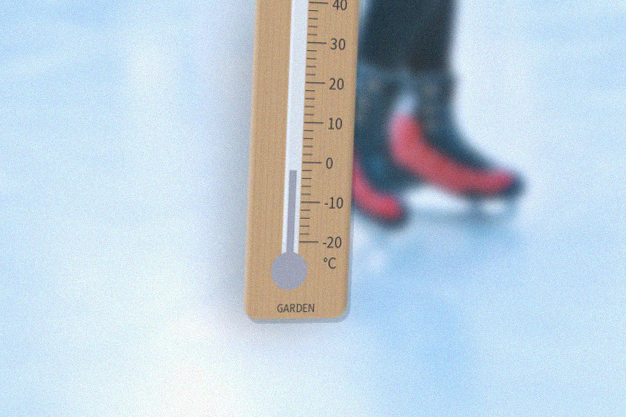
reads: -2
